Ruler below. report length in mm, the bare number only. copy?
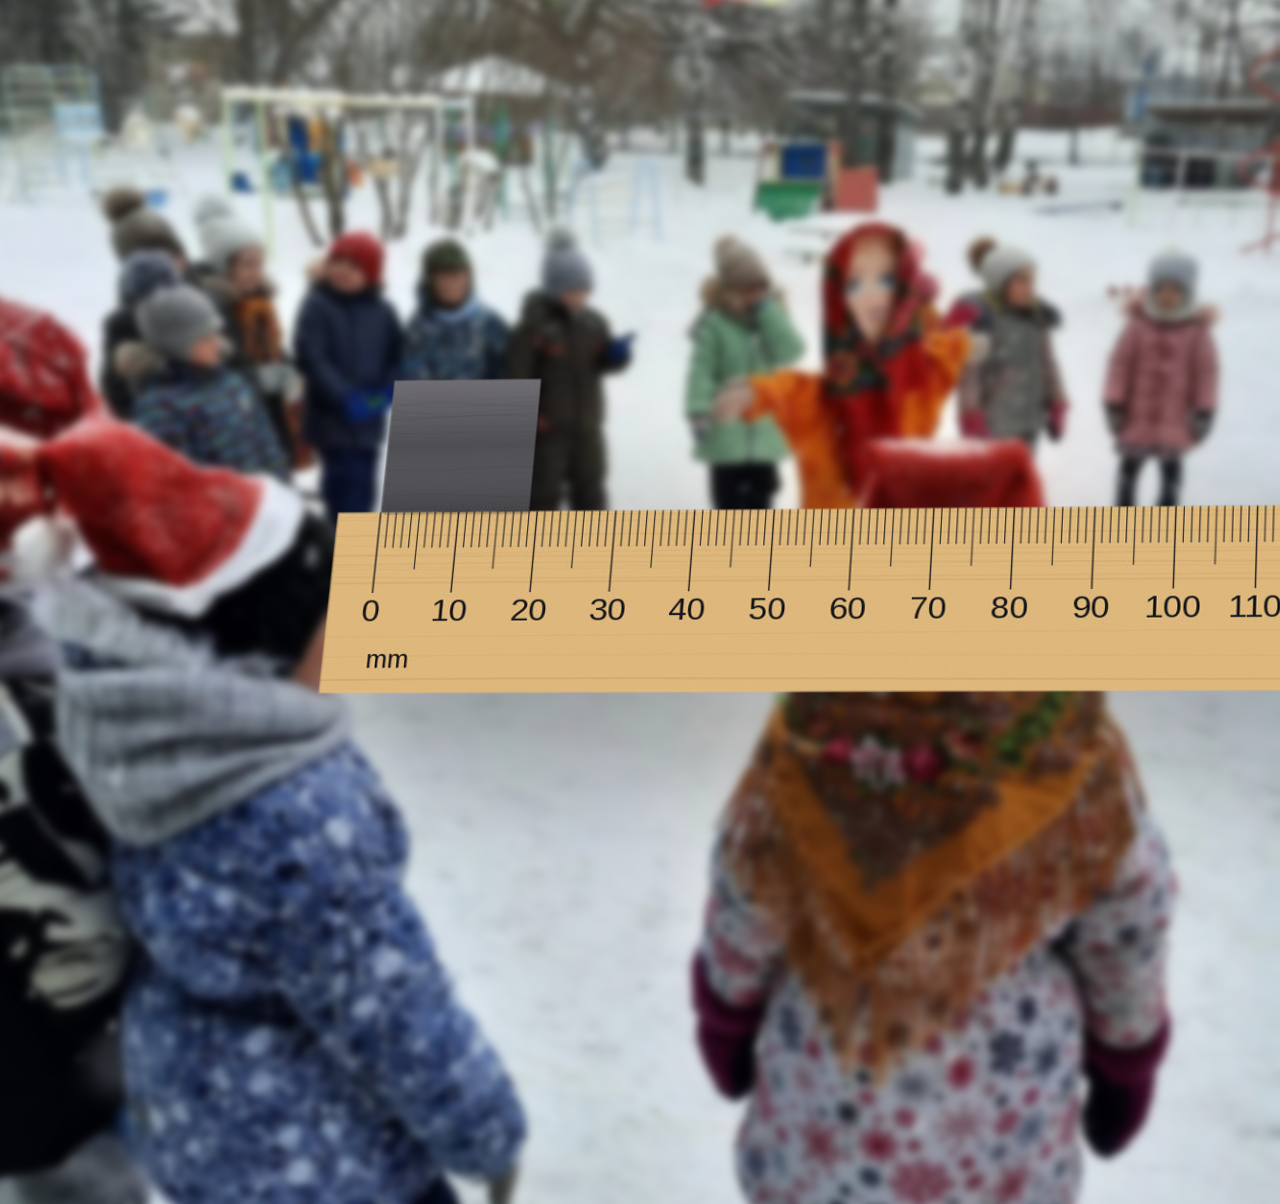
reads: 19
